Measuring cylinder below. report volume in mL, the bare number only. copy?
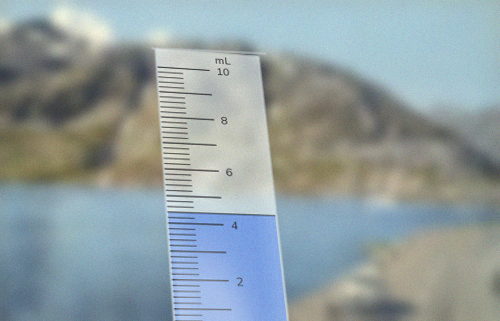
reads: 4.4
